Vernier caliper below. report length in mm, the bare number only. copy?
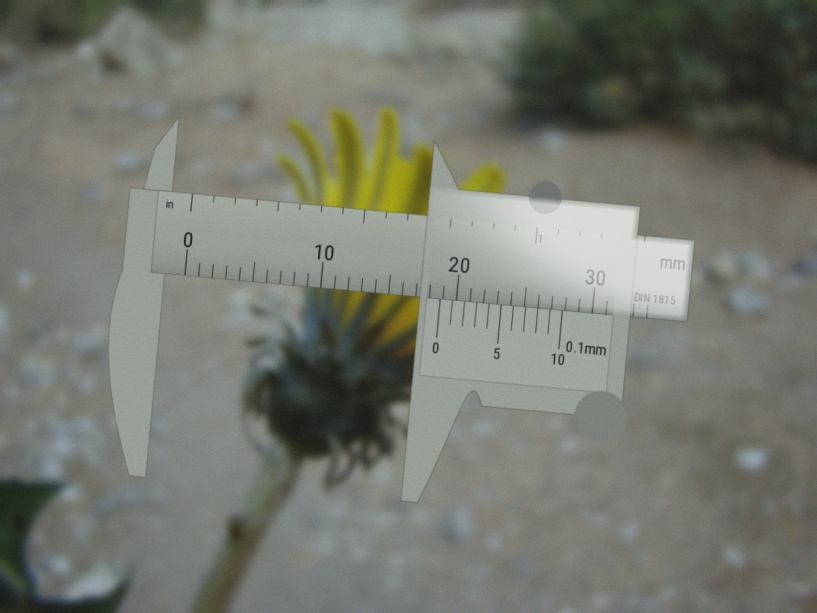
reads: 18.8
